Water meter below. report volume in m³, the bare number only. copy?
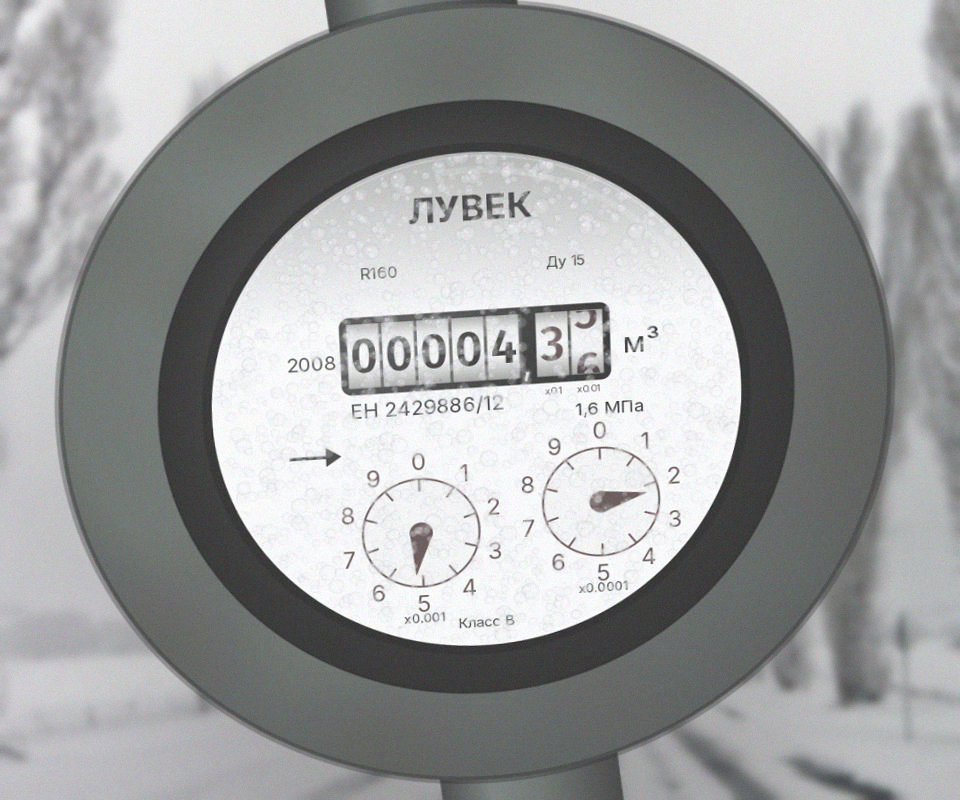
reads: 4.3552
